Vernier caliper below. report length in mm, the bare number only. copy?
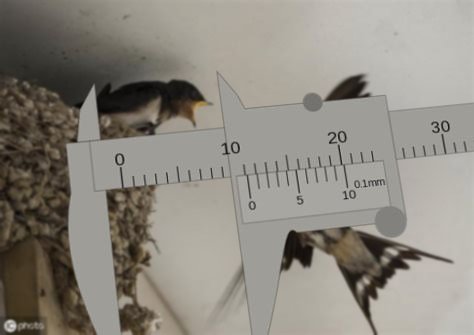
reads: 11.2
